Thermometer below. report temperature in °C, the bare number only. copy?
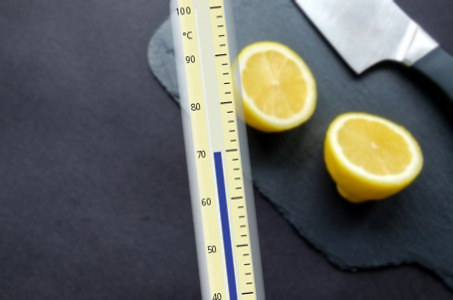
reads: 70
